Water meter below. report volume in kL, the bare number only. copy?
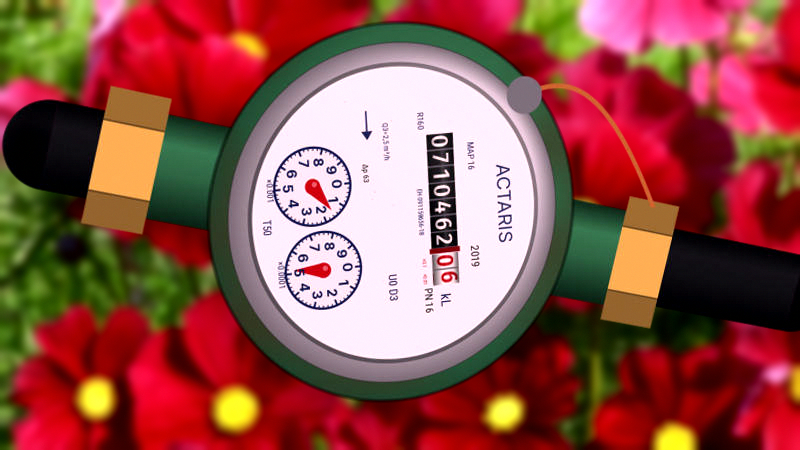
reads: 710462.0615
